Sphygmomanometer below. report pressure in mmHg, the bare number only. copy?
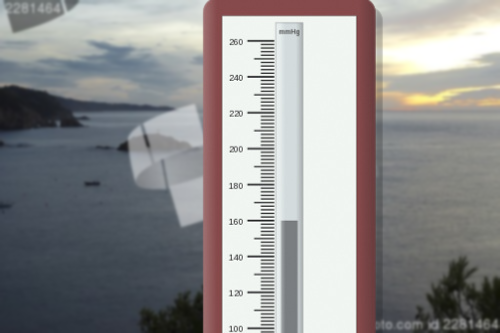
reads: 160
